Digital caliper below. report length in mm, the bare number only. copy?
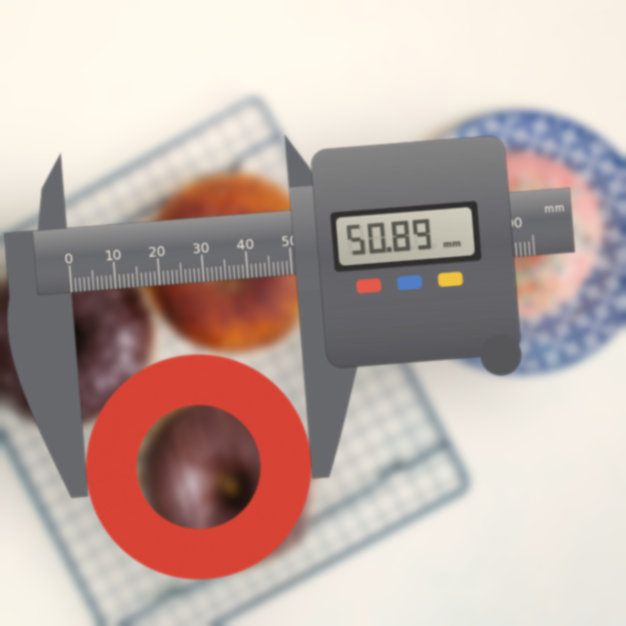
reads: 50.89
